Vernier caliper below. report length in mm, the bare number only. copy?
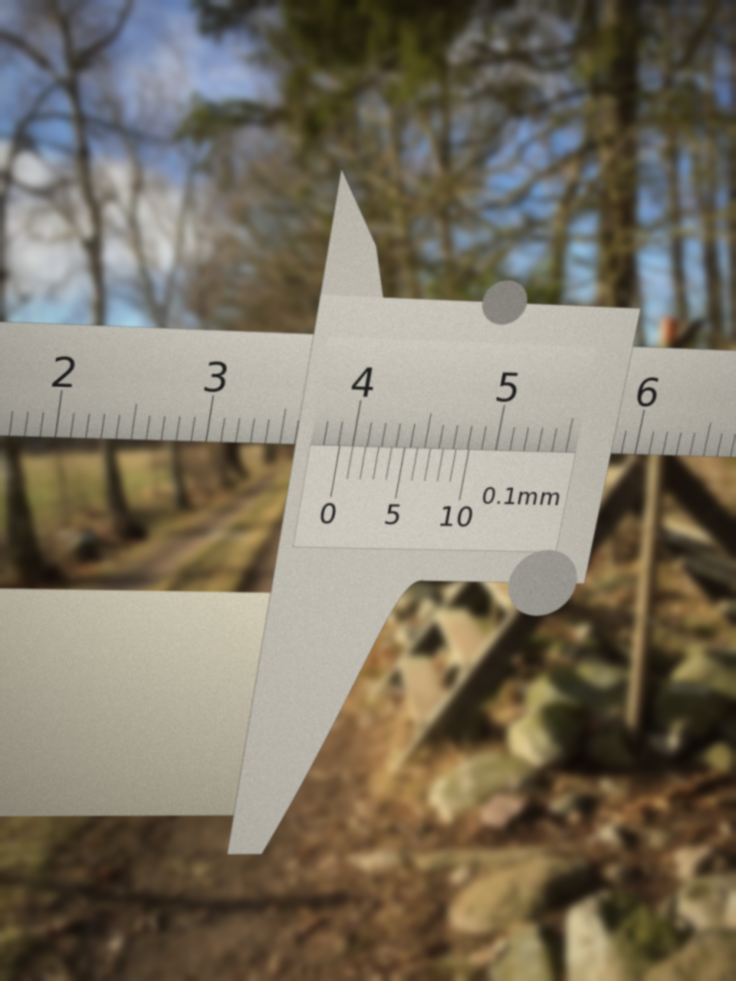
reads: 39.1
